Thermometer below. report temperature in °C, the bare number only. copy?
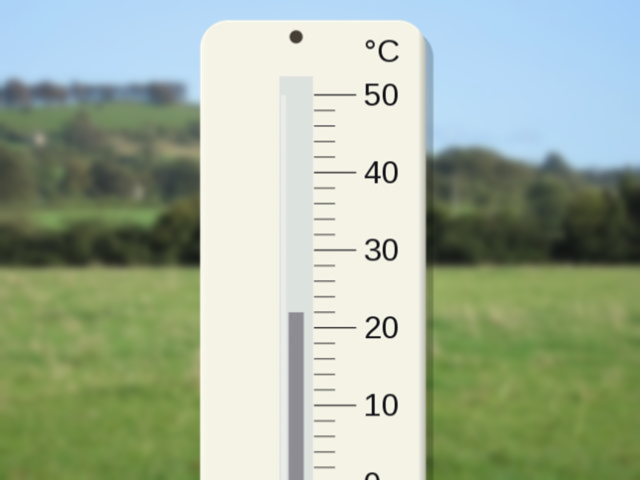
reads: 22
